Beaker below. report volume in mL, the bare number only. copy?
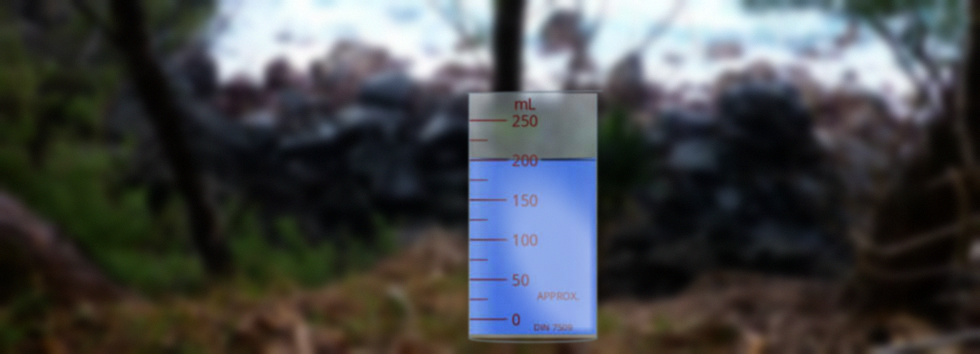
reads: 200
